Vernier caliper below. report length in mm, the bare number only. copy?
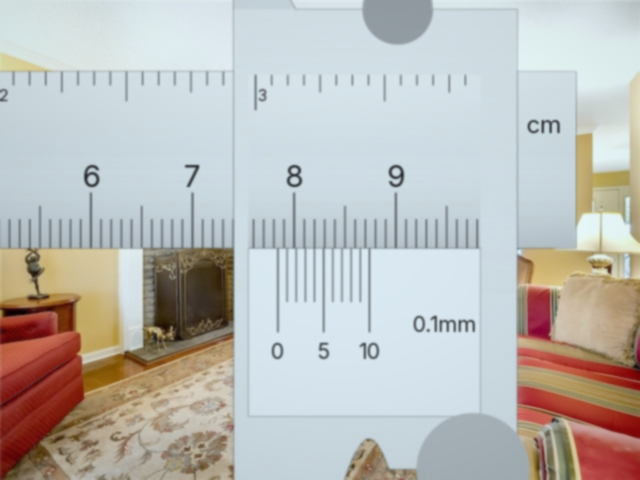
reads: 78.4
